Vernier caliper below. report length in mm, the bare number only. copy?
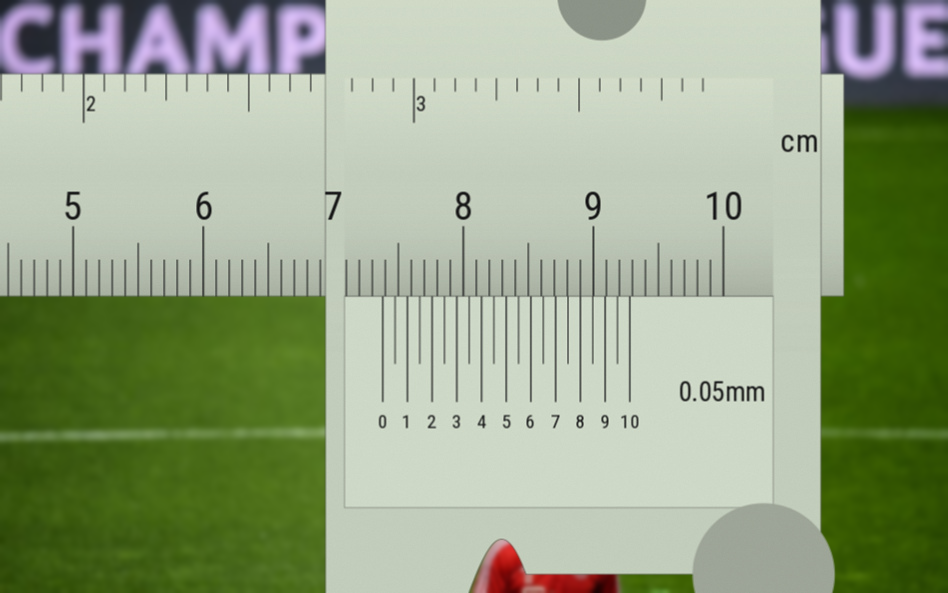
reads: 73.8
